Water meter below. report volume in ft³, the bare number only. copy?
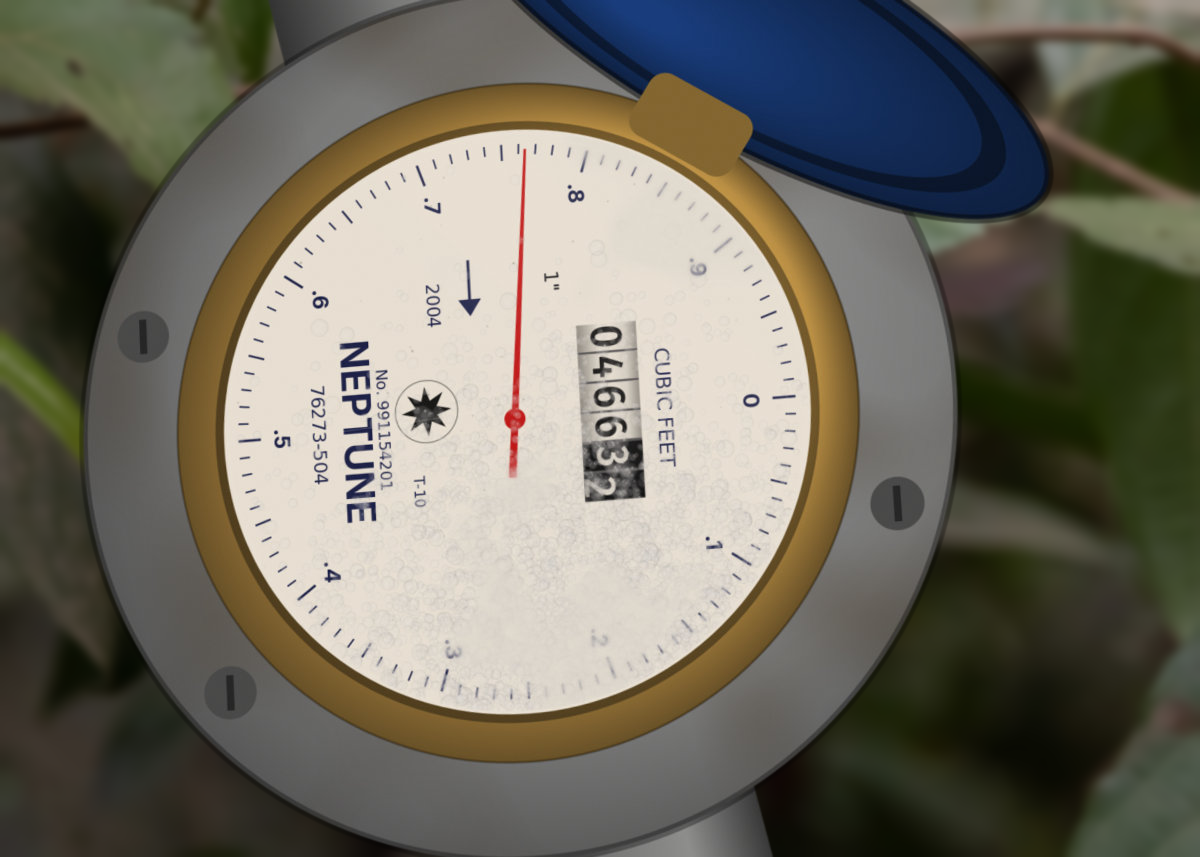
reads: 46631.76
